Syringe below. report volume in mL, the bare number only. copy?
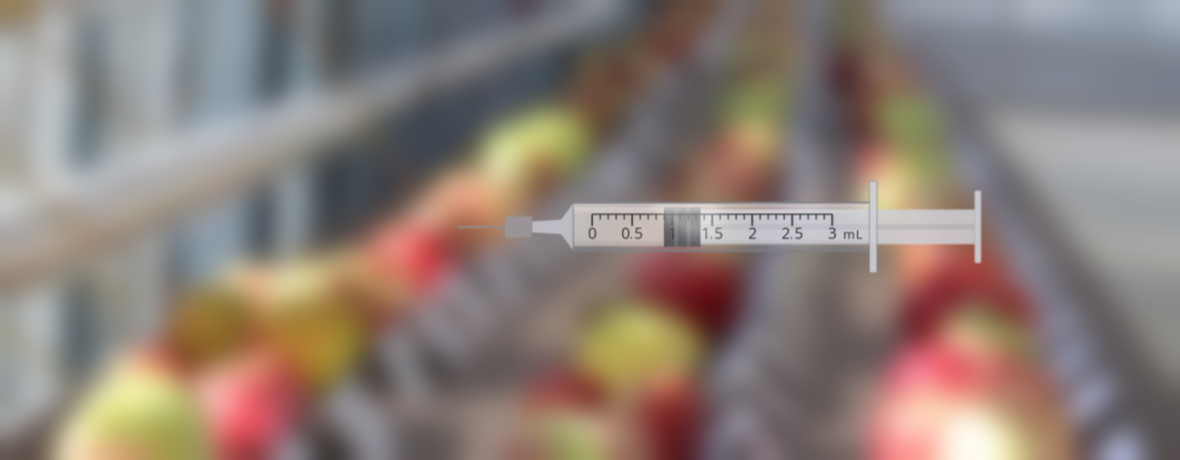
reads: 0.9
